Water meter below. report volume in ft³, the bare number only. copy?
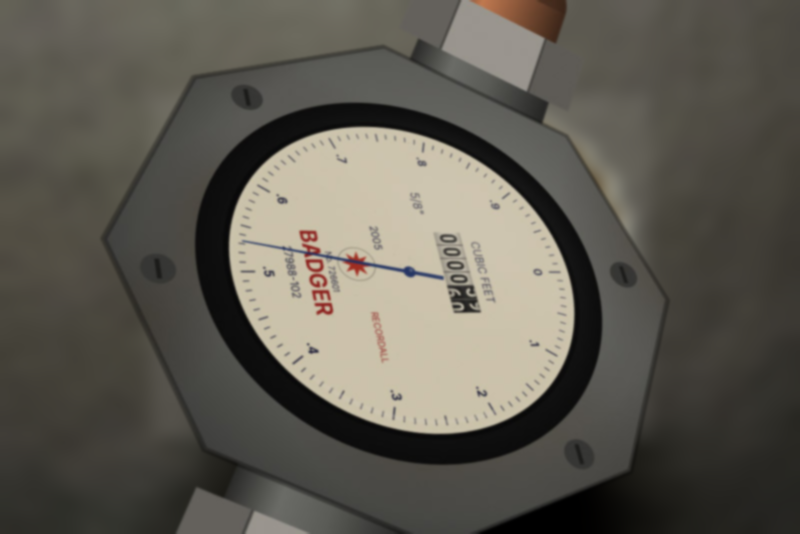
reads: 59.53
